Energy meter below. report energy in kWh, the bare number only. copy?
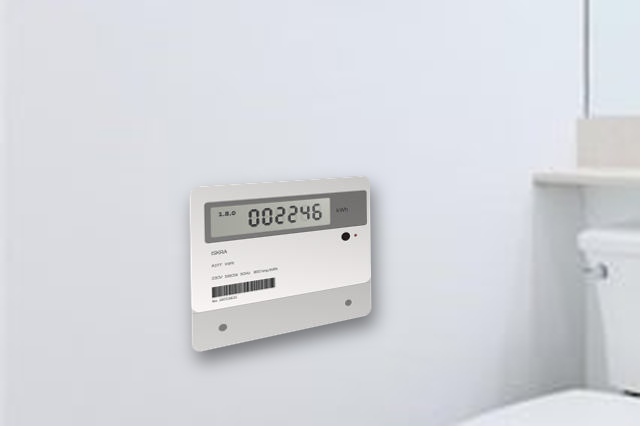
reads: 2246
